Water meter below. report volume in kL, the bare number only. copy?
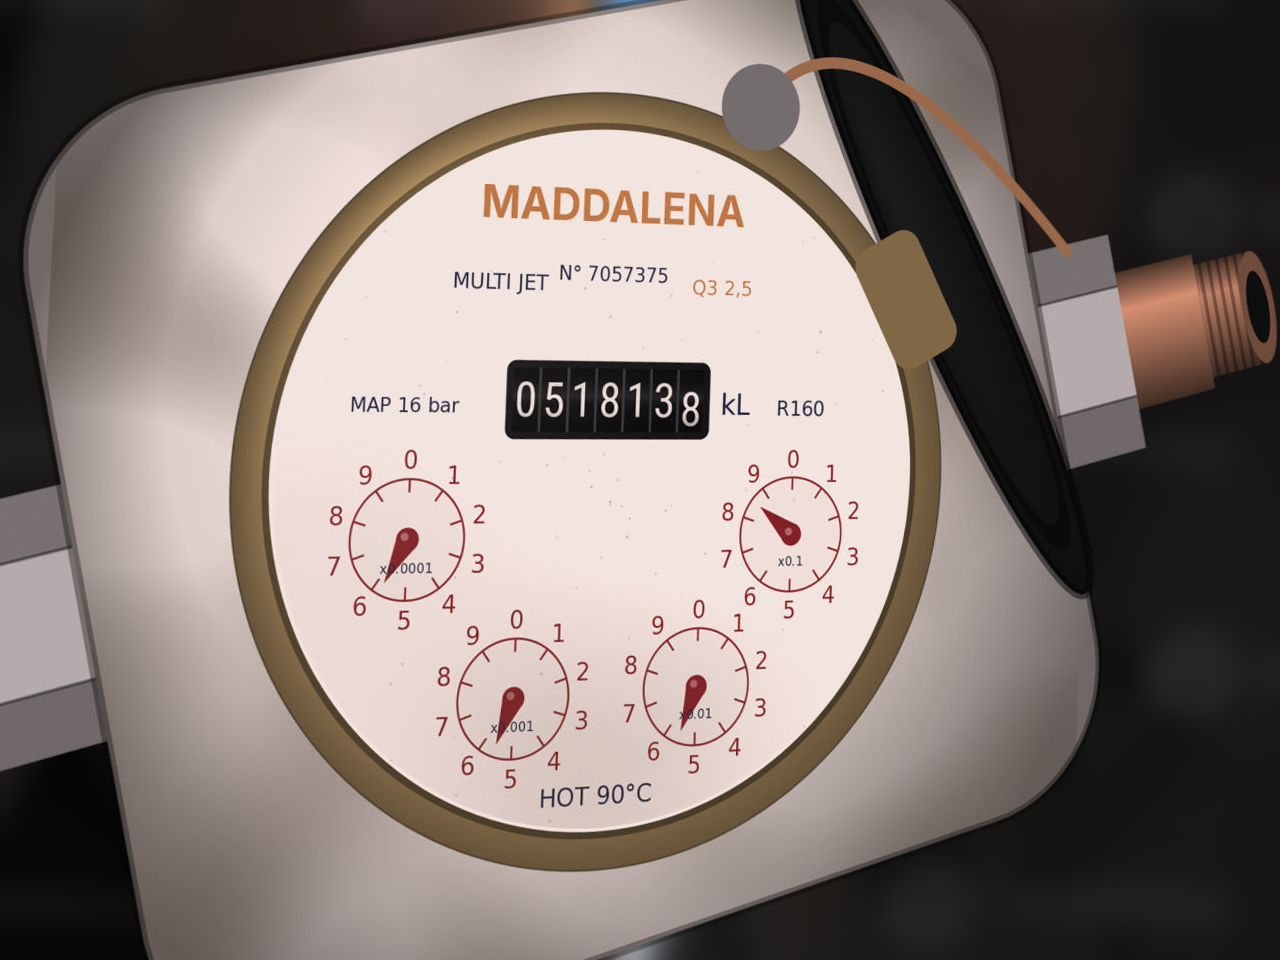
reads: 518137.8555
